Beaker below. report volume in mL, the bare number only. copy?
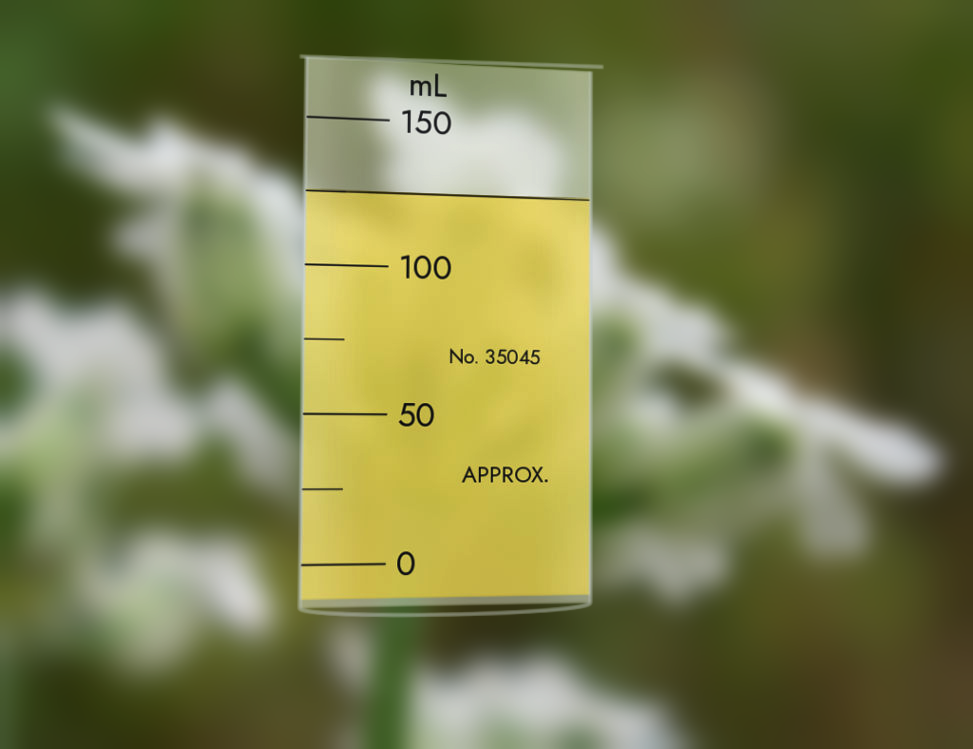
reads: 125
